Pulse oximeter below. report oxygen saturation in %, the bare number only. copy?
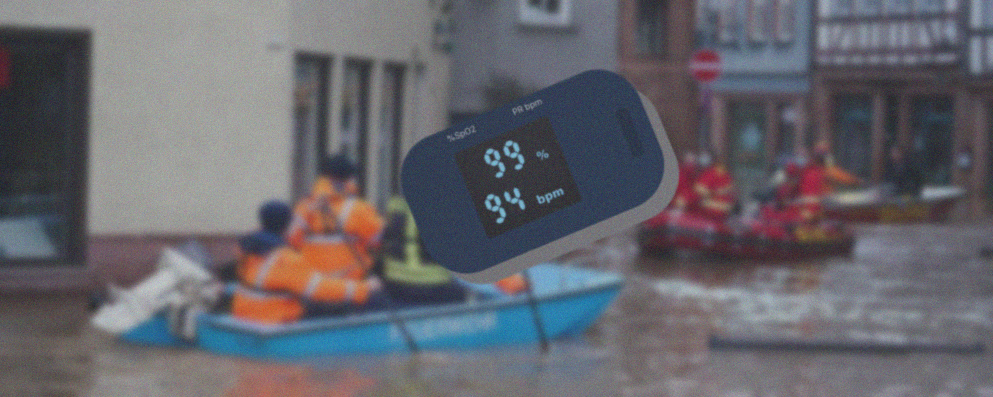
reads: 99
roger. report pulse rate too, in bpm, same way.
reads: 94
